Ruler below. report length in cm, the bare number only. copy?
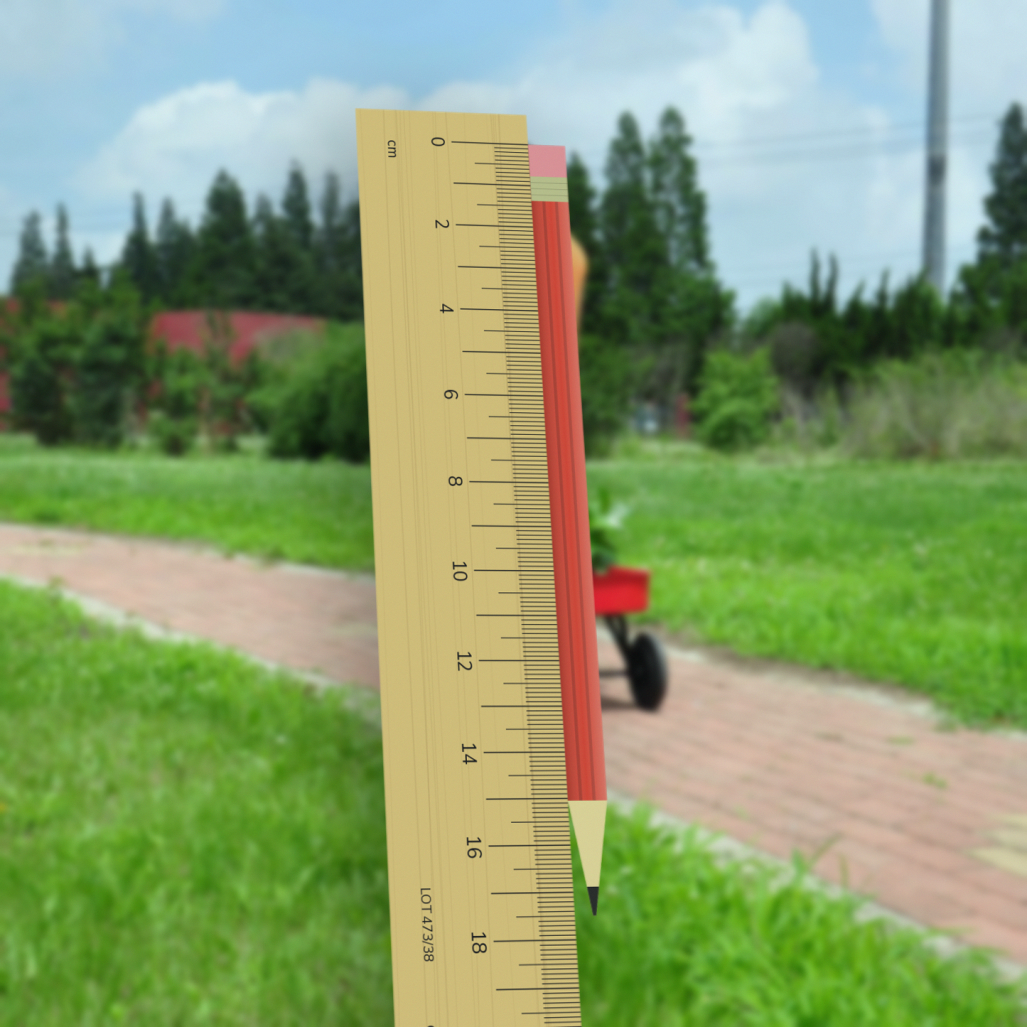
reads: 17.5
